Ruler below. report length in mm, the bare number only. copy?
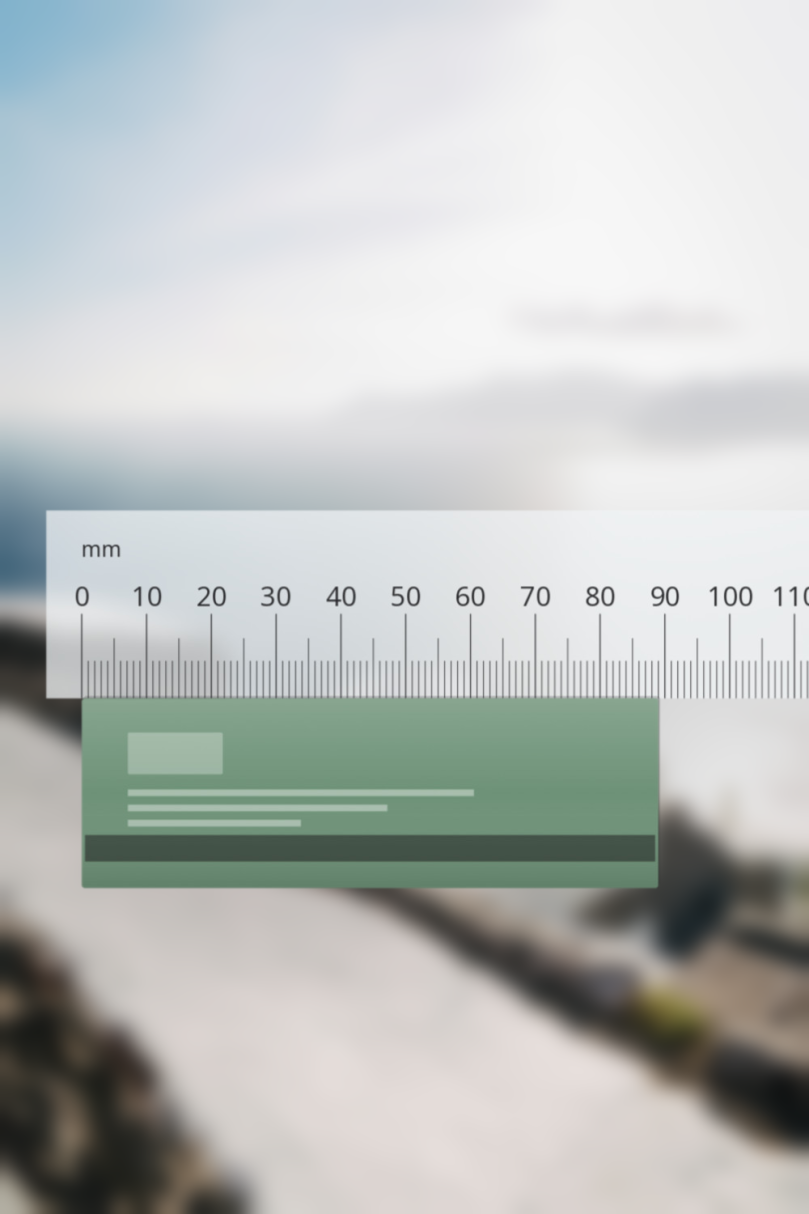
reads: 89
